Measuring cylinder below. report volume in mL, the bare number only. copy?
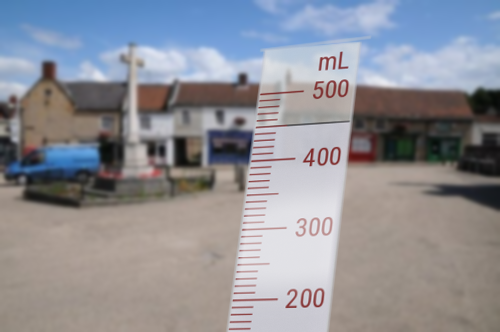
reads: 450
